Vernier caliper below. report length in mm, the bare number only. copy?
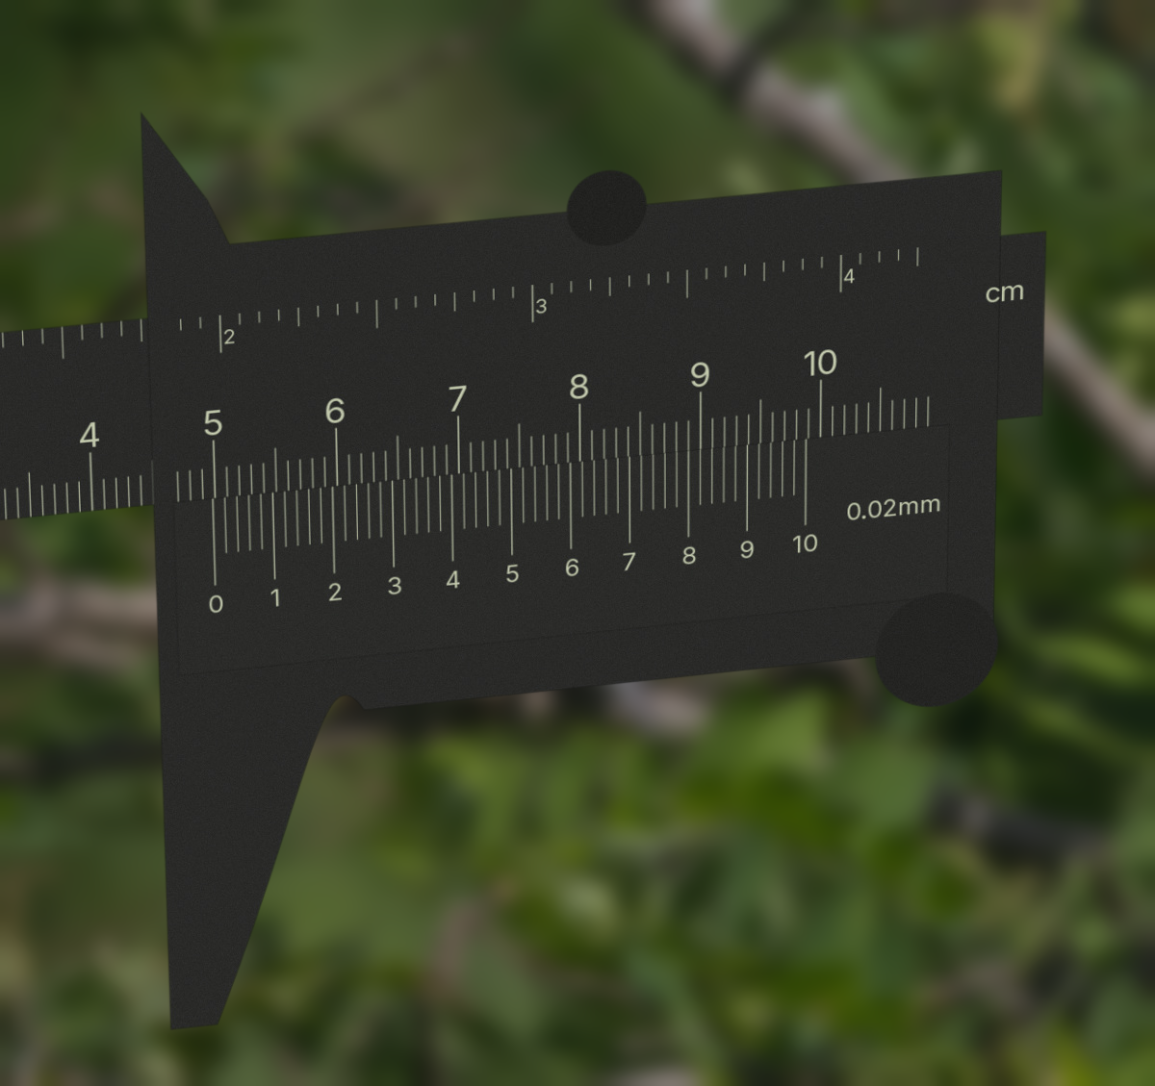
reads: 49.8
